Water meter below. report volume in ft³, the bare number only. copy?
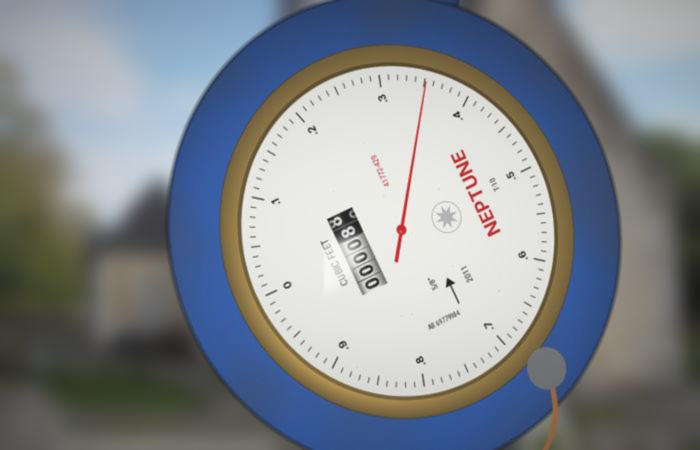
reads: 88.35
